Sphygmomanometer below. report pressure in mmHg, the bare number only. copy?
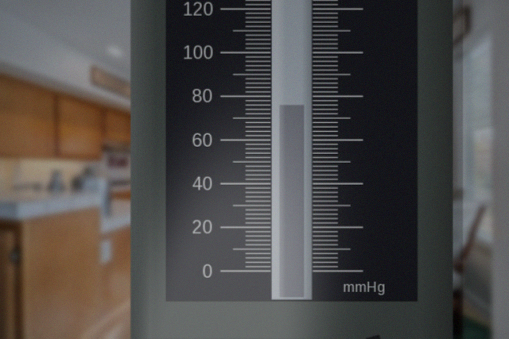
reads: 76
